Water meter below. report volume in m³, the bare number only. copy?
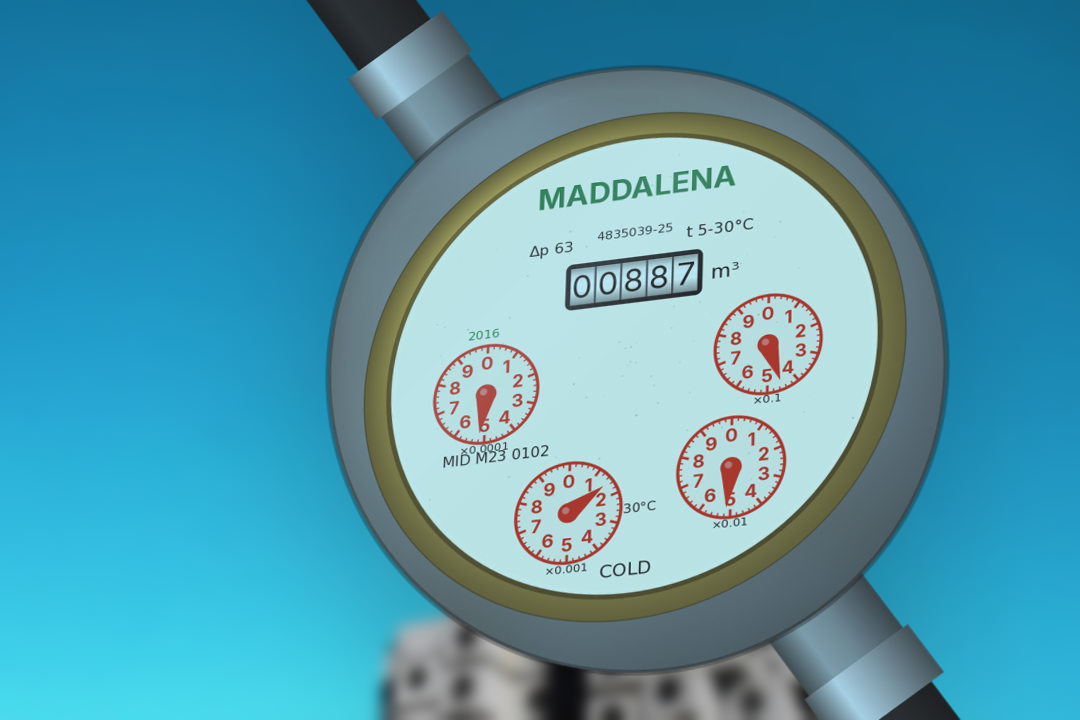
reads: 887.4515
